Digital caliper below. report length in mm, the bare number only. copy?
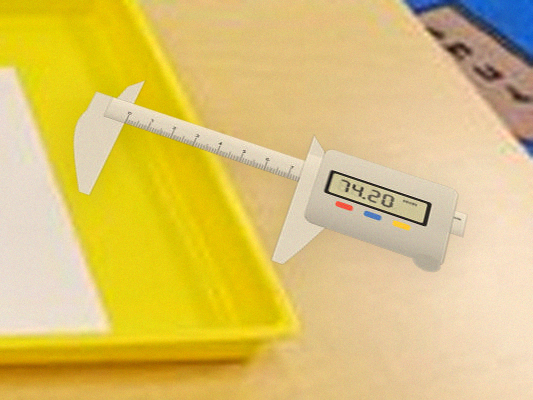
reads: 74.20
